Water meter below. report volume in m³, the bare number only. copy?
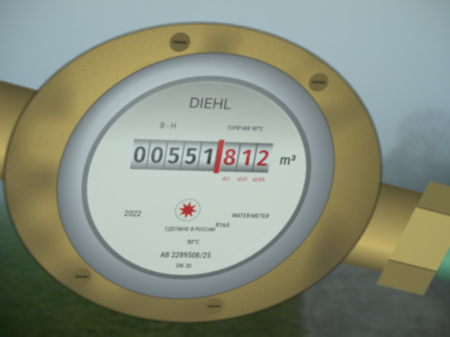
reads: 551.812
